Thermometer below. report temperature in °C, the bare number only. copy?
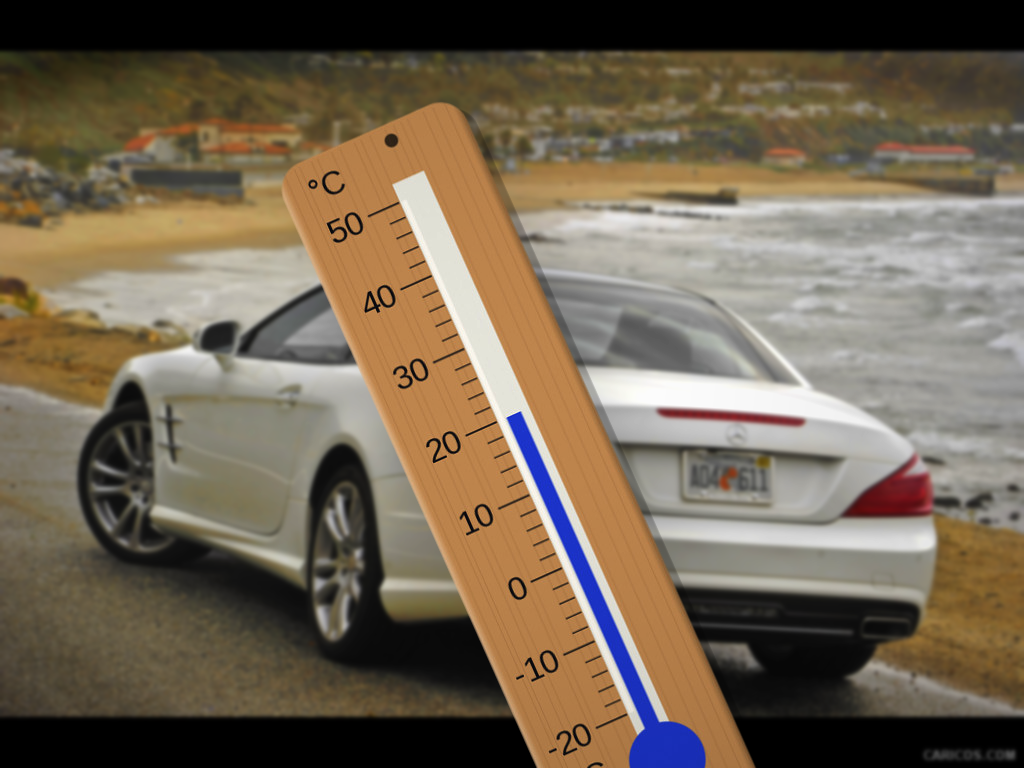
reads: 20
